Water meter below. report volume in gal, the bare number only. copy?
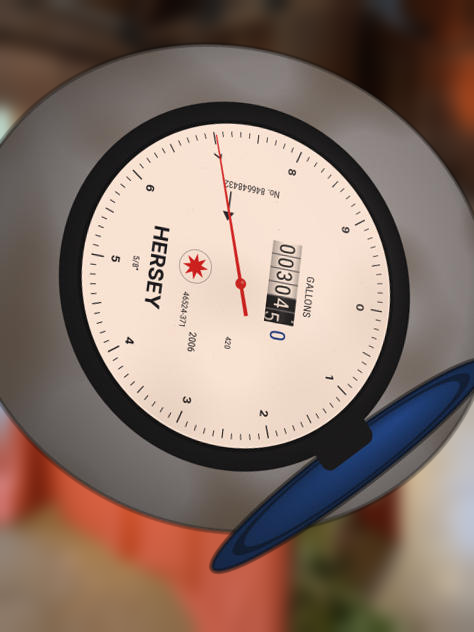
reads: 30447.0
